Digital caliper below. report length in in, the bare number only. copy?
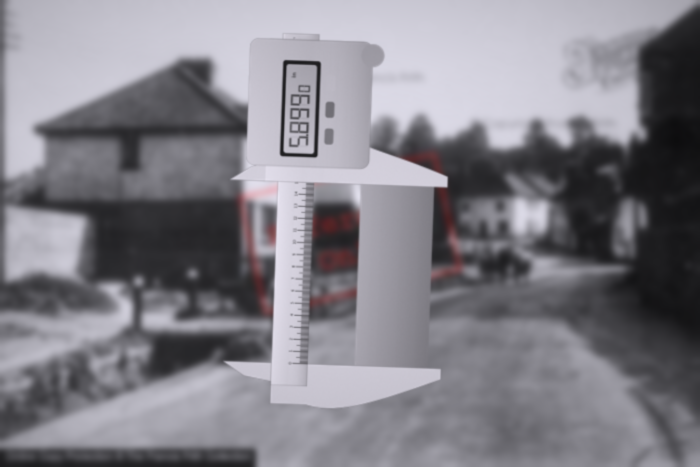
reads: 5.8990
